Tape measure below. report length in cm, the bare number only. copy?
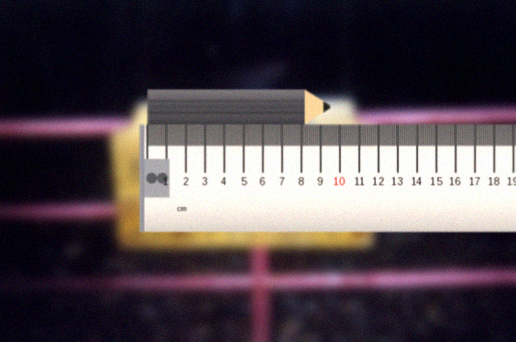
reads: 9.5
